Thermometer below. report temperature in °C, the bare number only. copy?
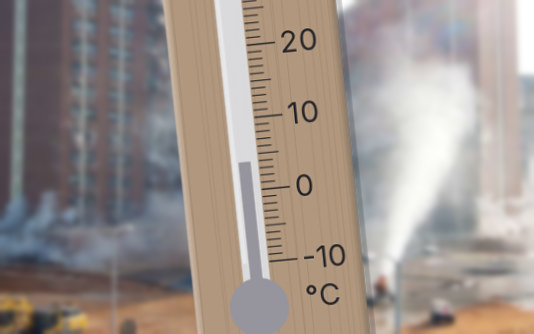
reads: 4
